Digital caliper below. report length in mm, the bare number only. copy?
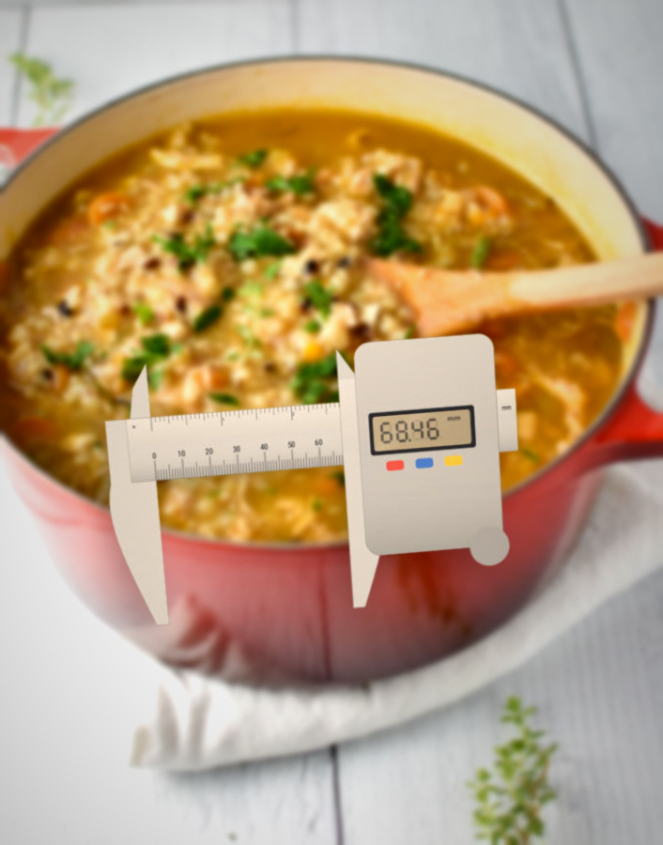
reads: 68.46
